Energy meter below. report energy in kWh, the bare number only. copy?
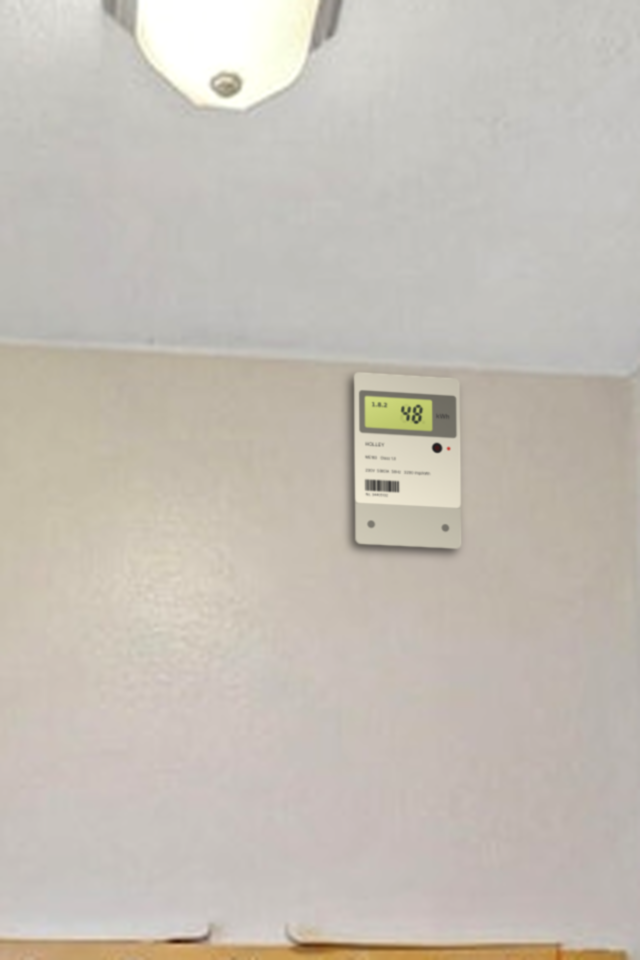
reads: 48
